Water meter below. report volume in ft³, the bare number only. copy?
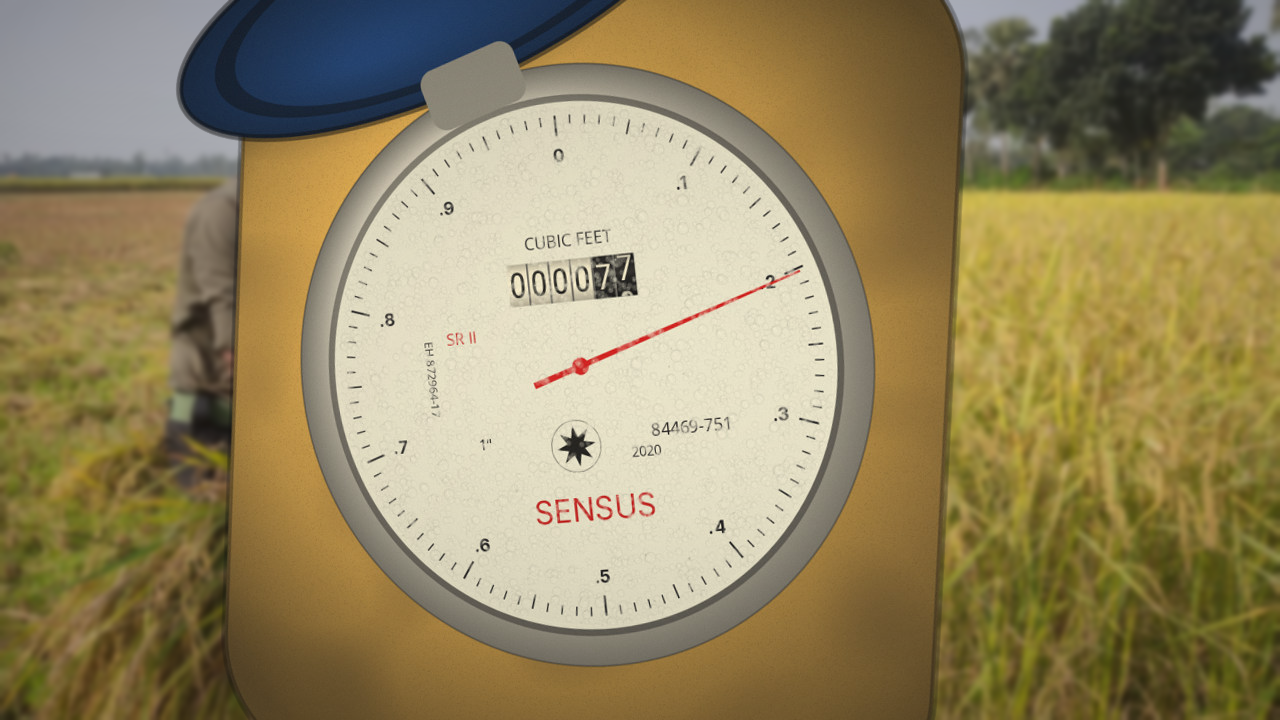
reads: 77.20
